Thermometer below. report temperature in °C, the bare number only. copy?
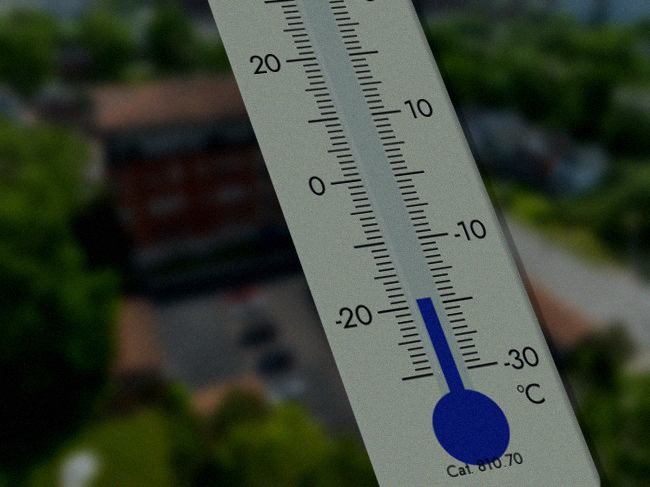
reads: -19
